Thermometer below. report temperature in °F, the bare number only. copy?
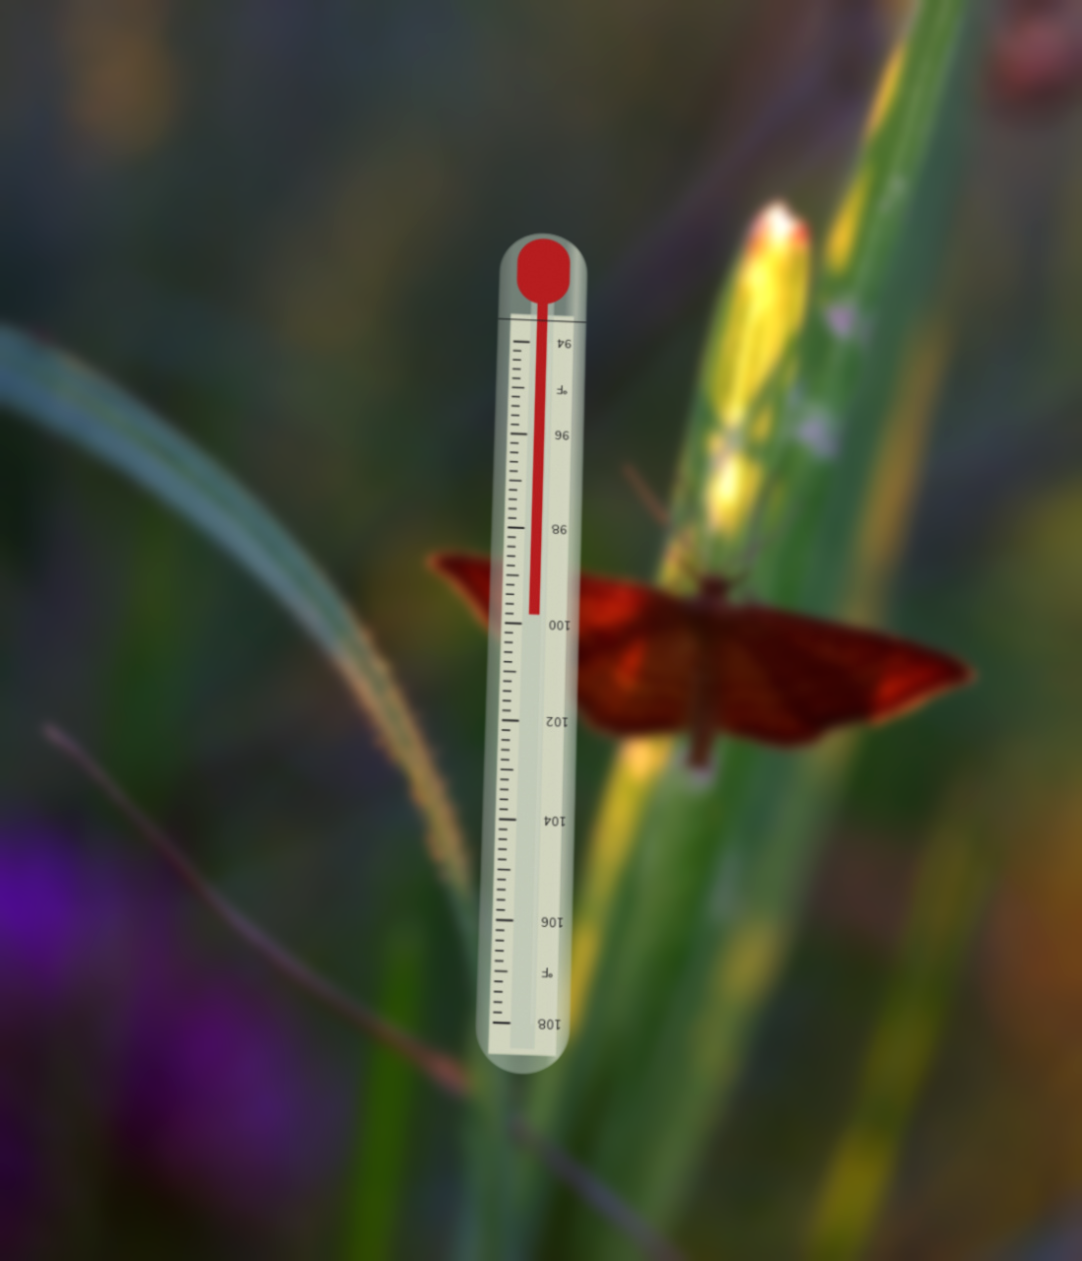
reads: 99.8
